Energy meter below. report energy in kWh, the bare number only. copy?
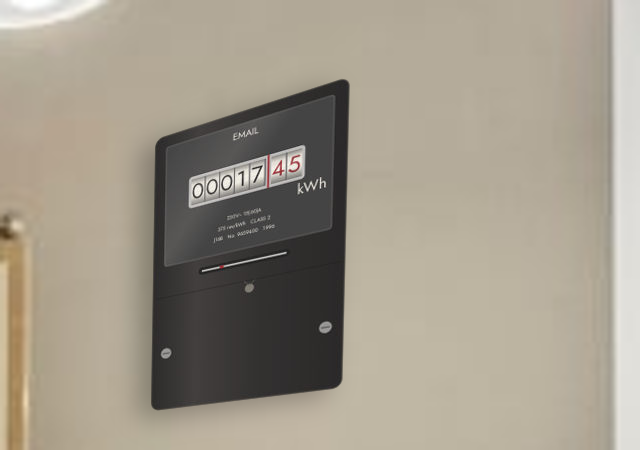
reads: 17.45
